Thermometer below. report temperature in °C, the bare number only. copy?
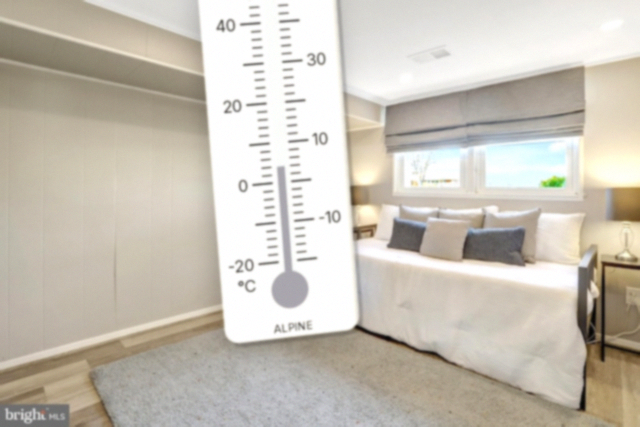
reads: 4
